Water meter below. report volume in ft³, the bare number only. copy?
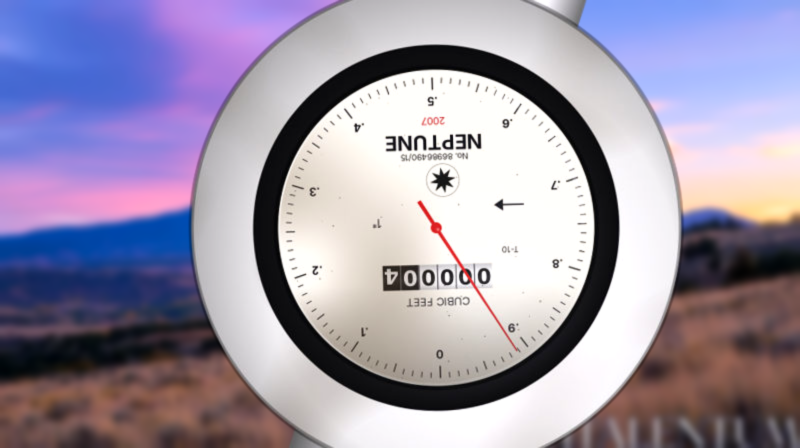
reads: 3.91
